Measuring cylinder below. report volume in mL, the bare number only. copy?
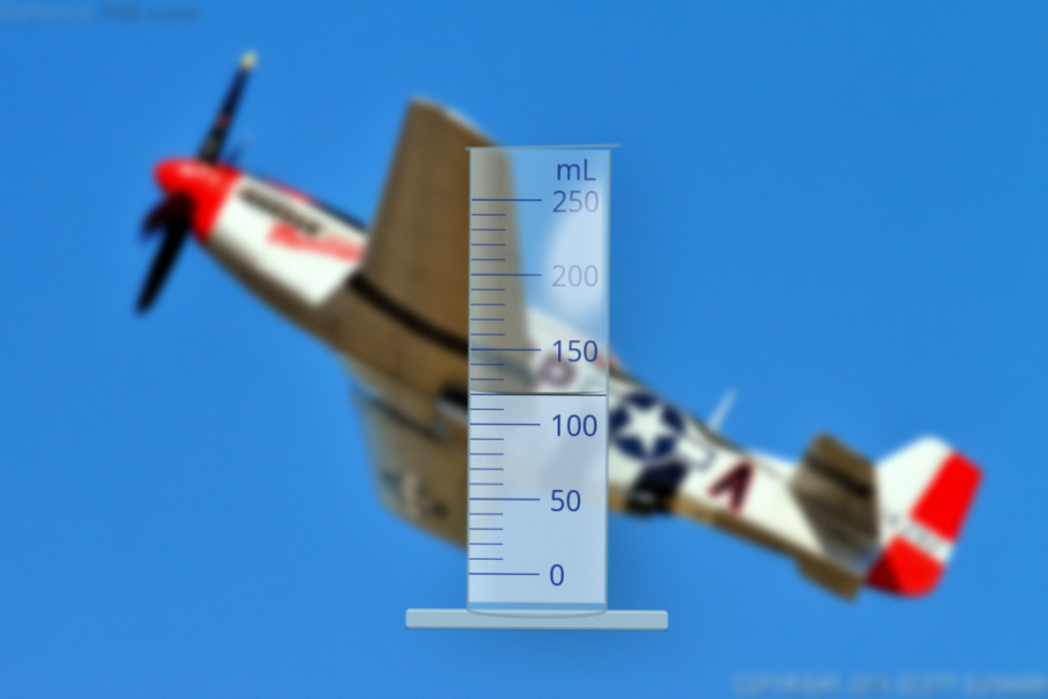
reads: 120
